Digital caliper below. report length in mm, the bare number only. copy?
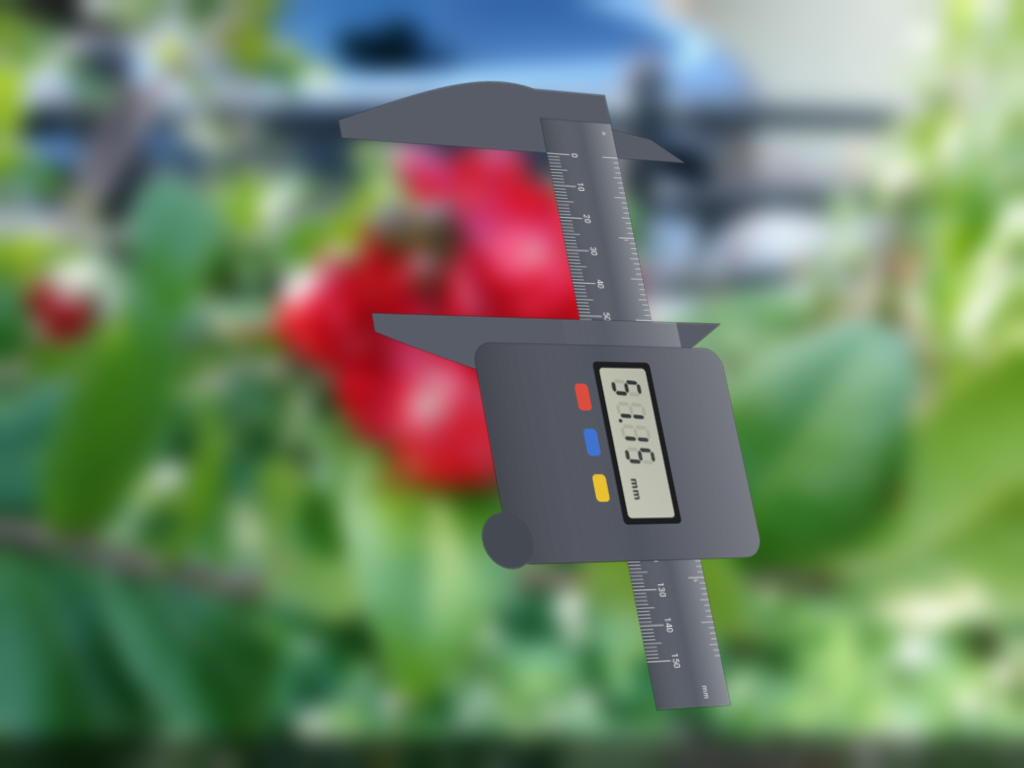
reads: 51.15
